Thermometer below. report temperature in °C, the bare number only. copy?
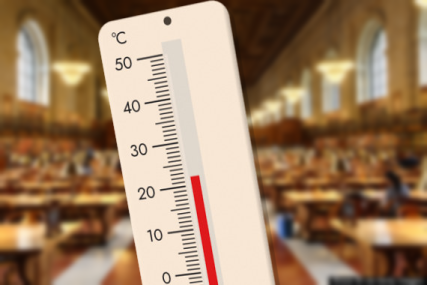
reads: 22
